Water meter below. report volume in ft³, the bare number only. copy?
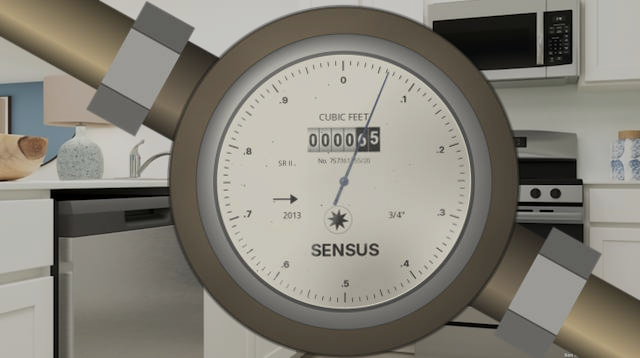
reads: 65.06
